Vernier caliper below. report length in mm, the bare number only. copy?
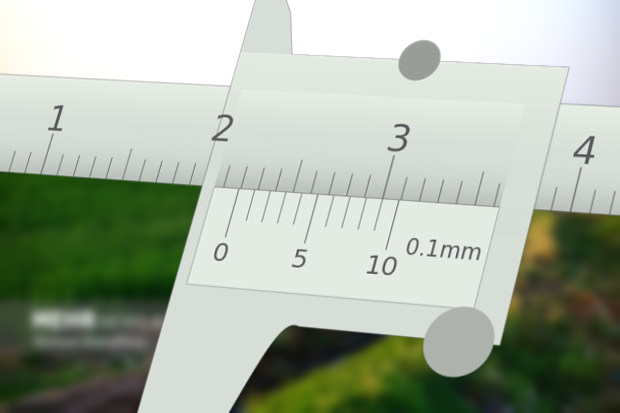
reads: 21.9
